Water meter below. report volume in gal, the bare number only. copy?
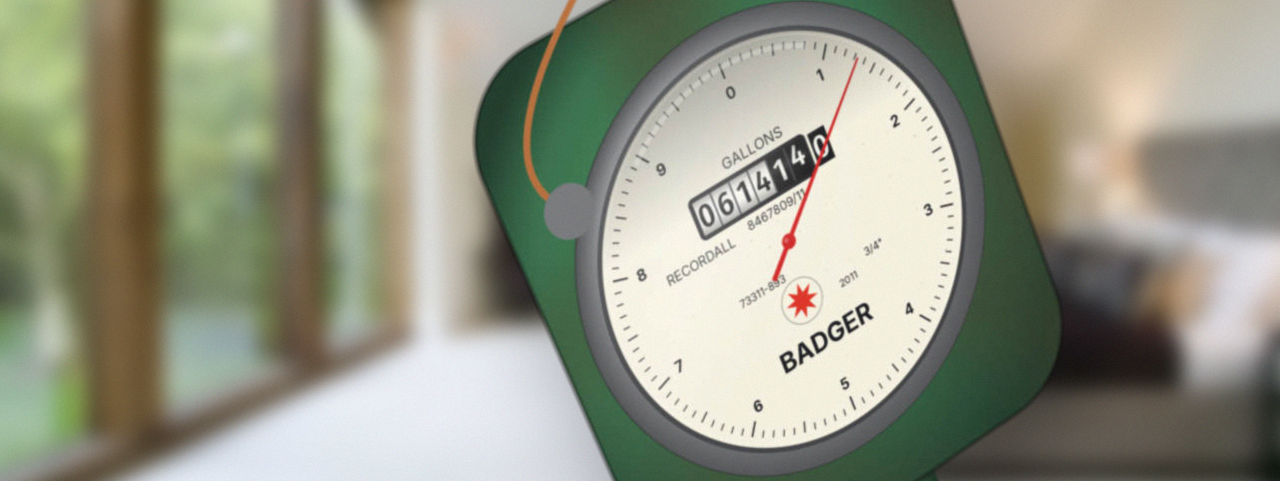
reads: 614141.3
